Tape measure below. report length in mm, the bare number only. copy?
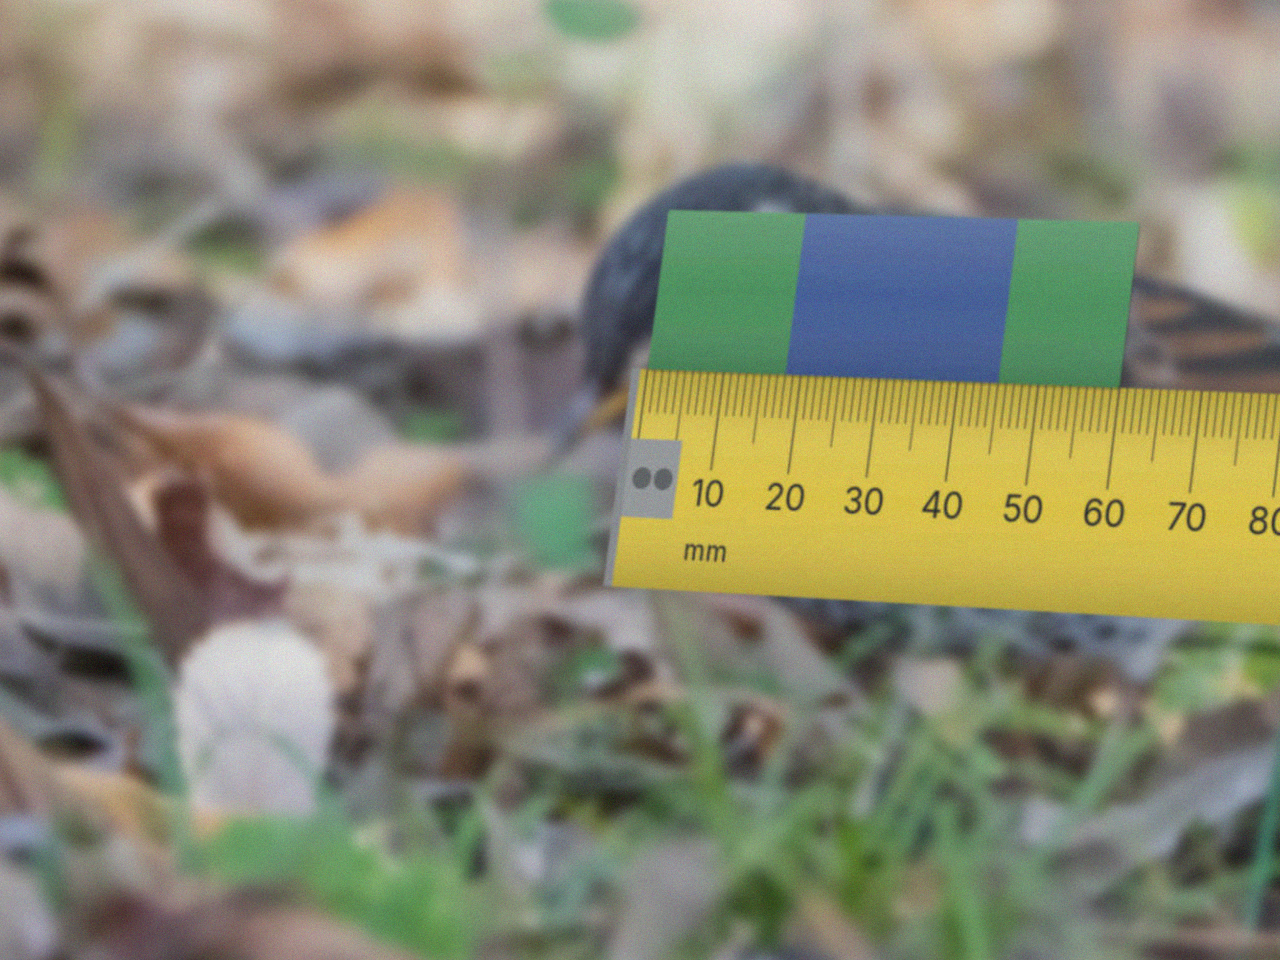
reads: 60
